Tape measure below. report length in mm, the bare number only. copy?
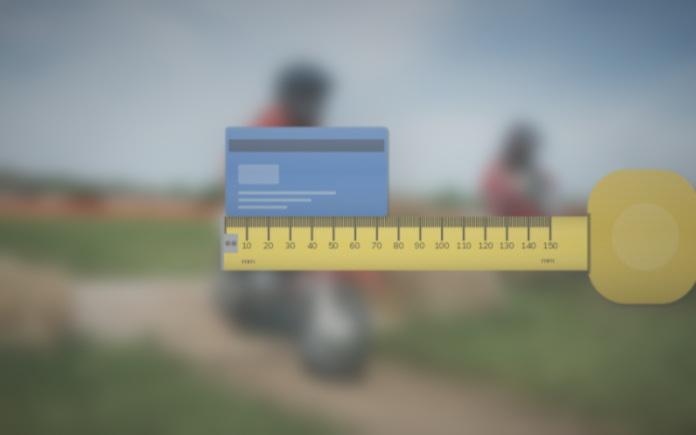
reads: 75
